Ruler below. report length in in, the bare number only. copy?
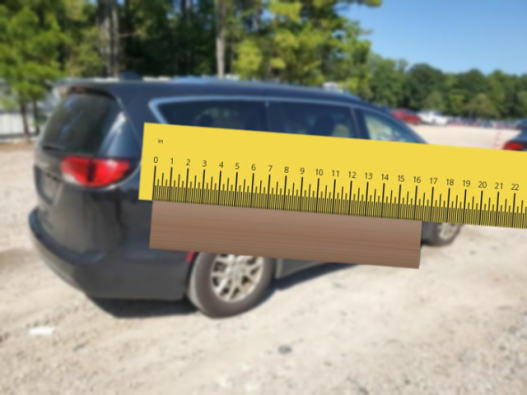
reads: 16.5
